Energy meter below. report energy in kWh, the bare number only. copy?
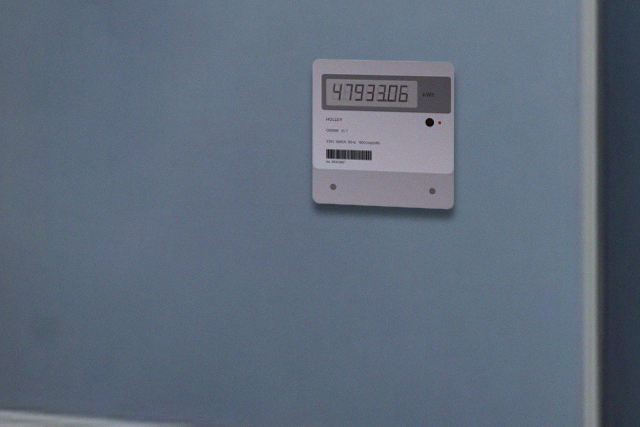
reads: 47933.06
